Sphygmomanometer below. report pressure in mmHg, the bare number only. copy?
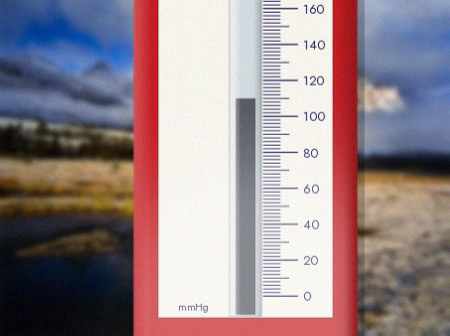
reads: 110
